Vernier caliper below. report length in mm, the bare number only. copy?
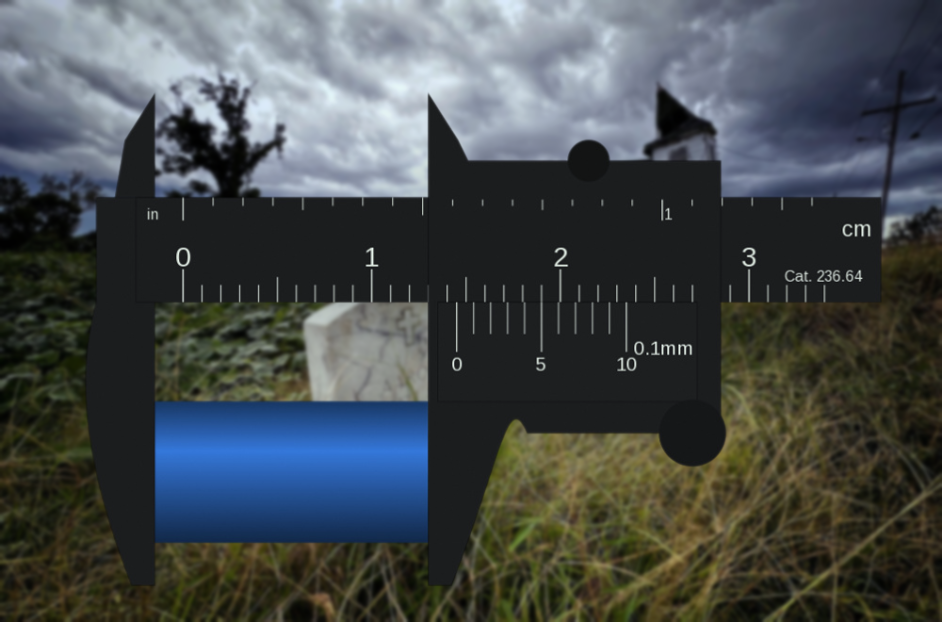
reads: 14.5
